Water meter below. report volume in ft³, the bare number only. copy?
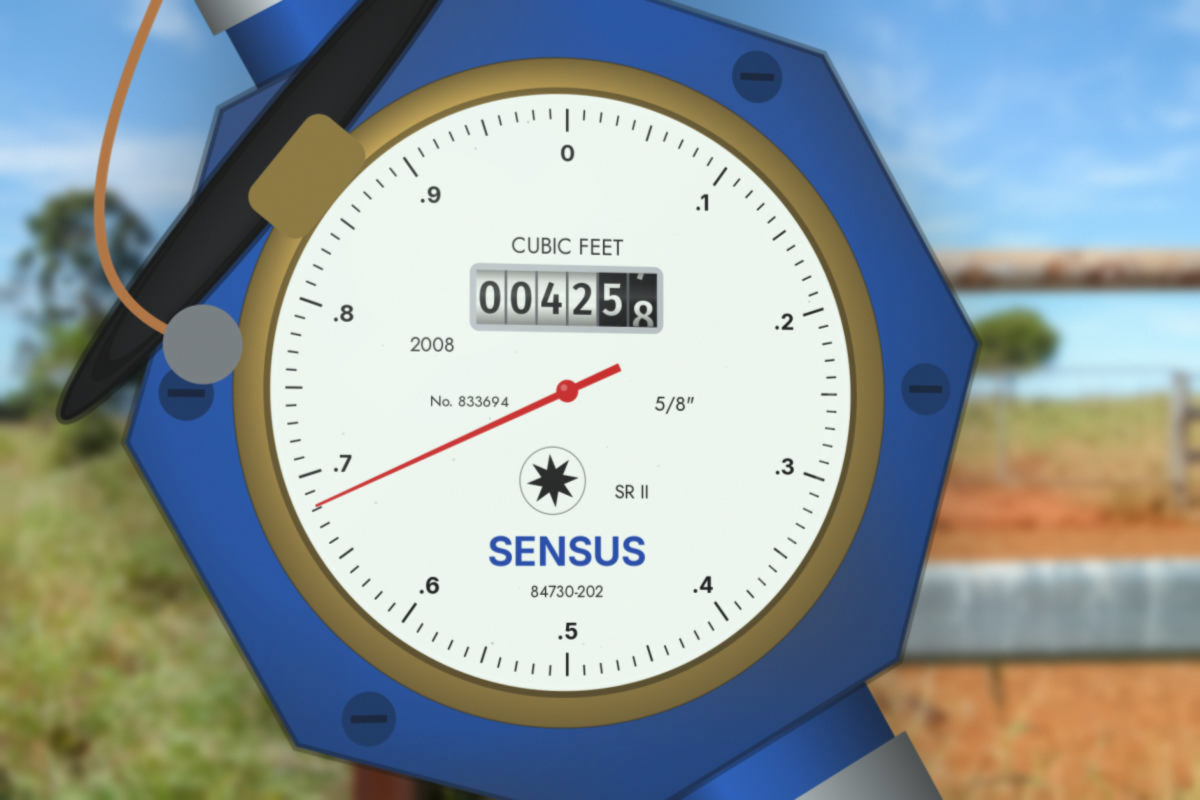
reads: 4257.68
